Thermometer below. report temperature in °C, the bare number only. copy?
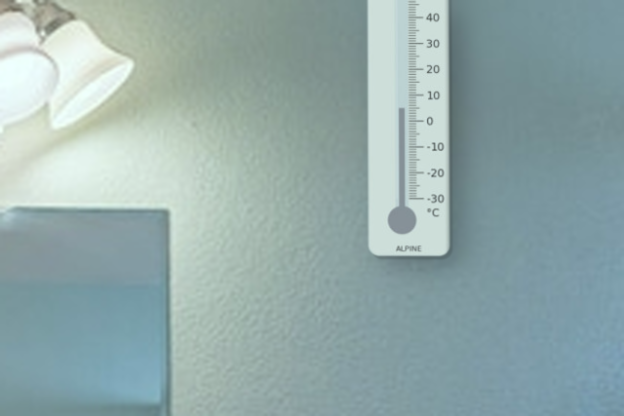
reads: 5
